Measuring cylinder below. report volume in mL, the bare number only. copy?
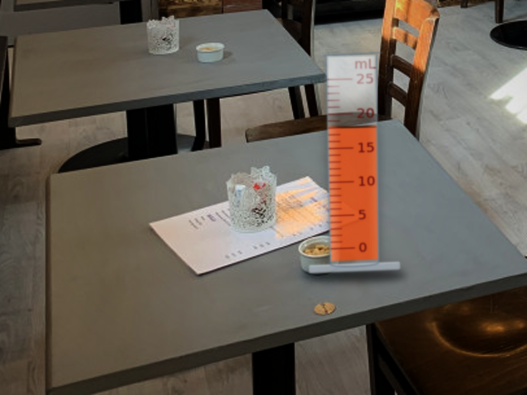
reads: 18
